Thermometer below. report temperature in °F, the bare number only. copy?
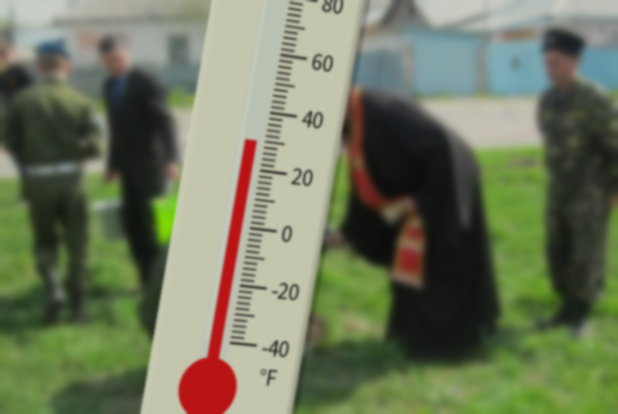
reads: 30
